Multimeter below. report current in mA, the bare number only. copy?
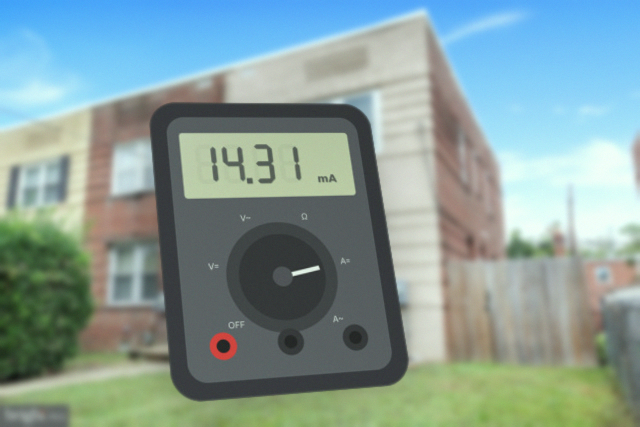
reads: 14.31
